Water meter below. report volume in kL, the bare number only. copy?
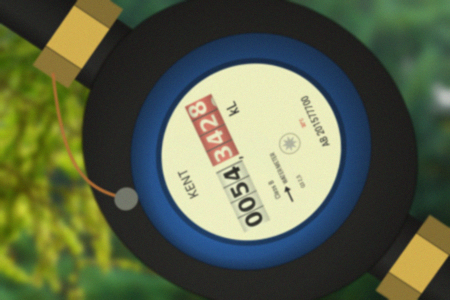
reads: 54.3428
